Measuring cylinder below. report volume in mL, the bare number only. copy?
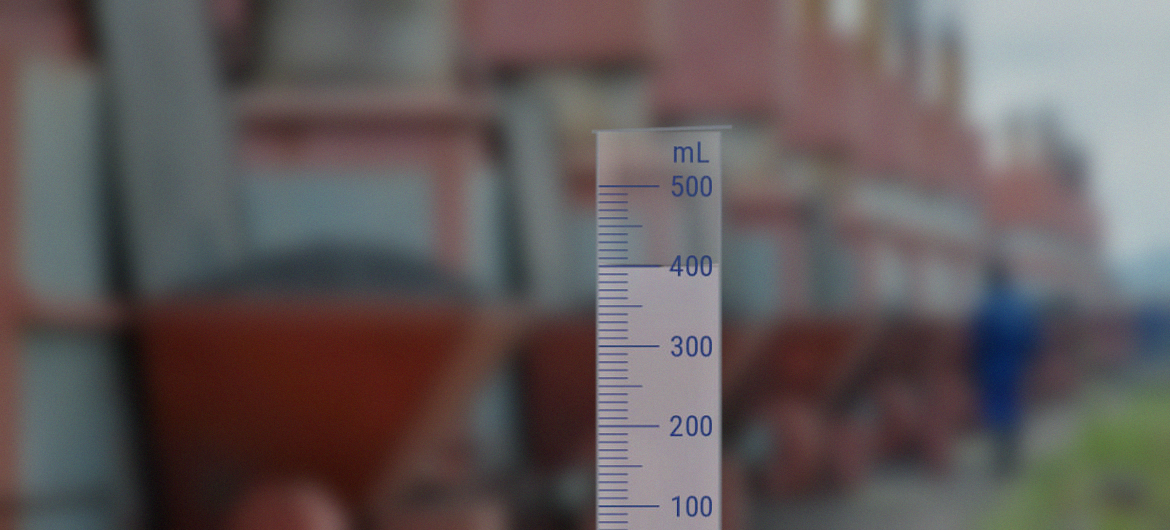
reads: 400
